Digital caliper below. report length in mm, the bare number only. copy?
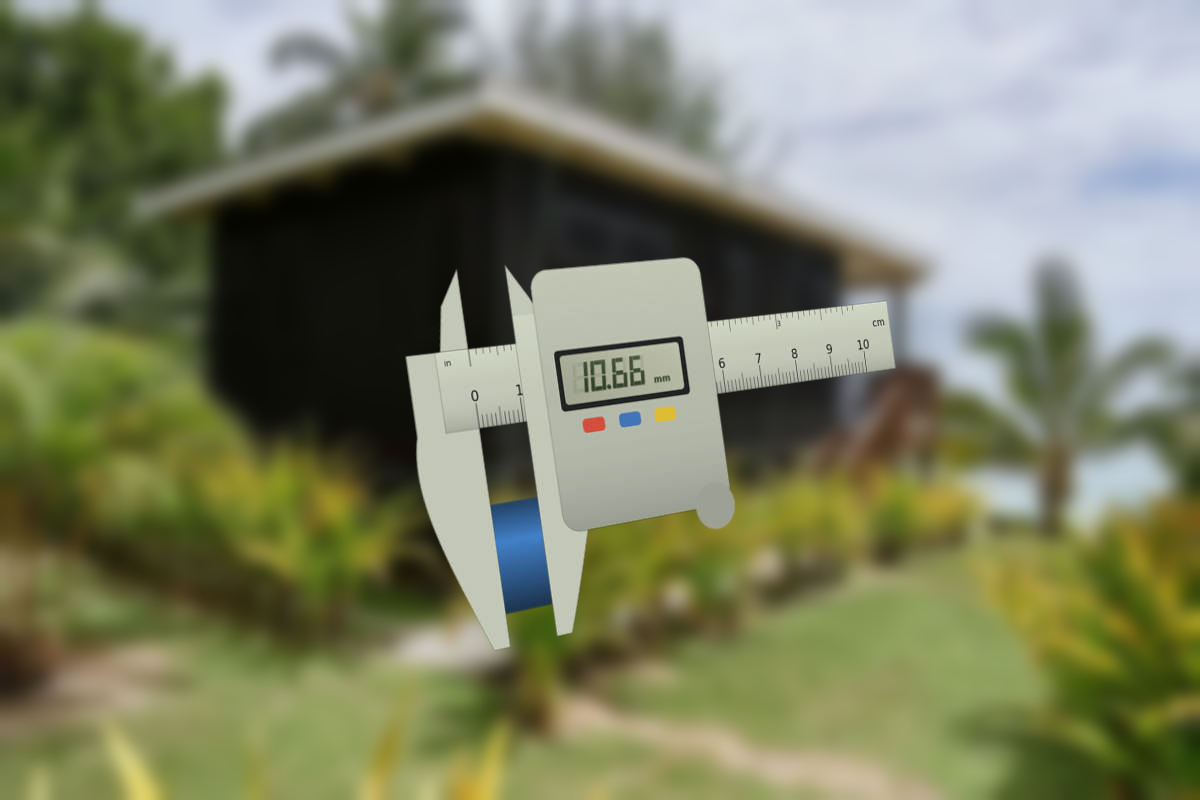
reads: 10.66
